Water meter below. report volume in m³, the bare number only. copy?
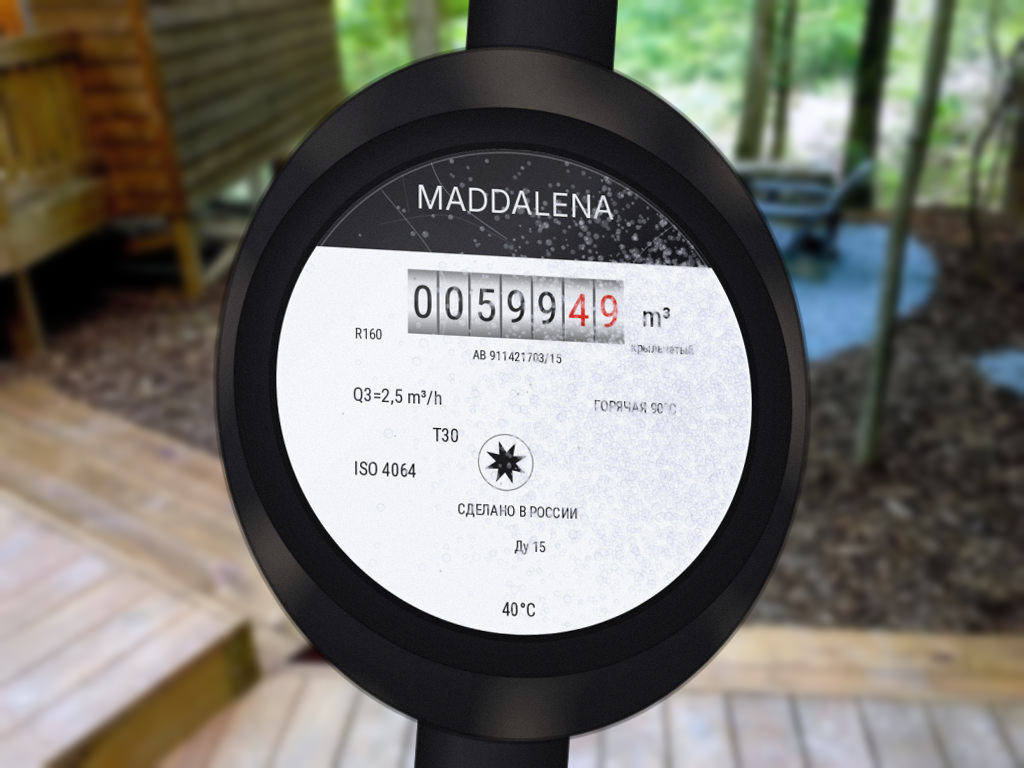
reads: 599.49
